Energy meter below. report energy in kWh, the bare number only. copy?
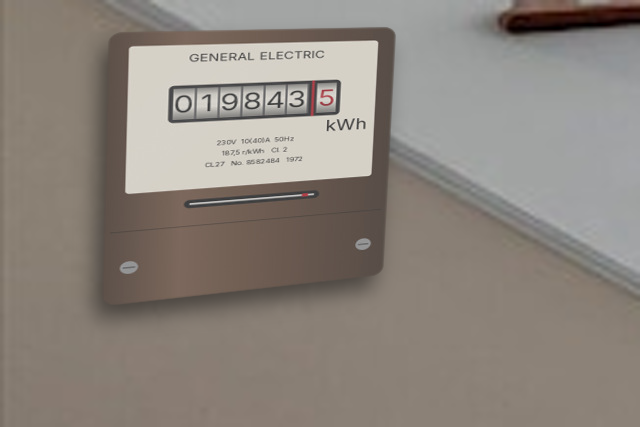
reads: 19843.5
